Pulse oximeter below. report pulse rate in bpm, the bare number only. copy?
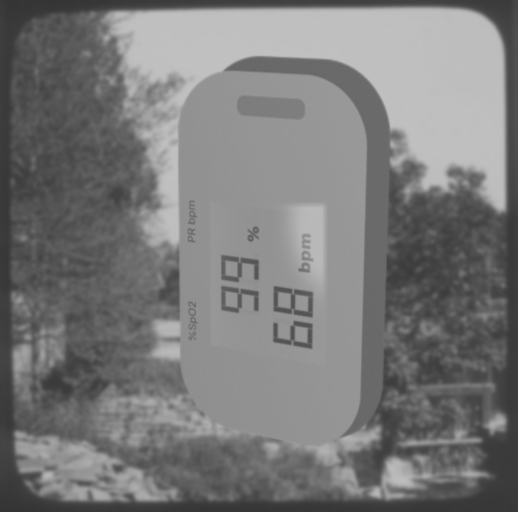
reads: 68
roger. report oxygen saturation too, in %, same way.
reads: 99
